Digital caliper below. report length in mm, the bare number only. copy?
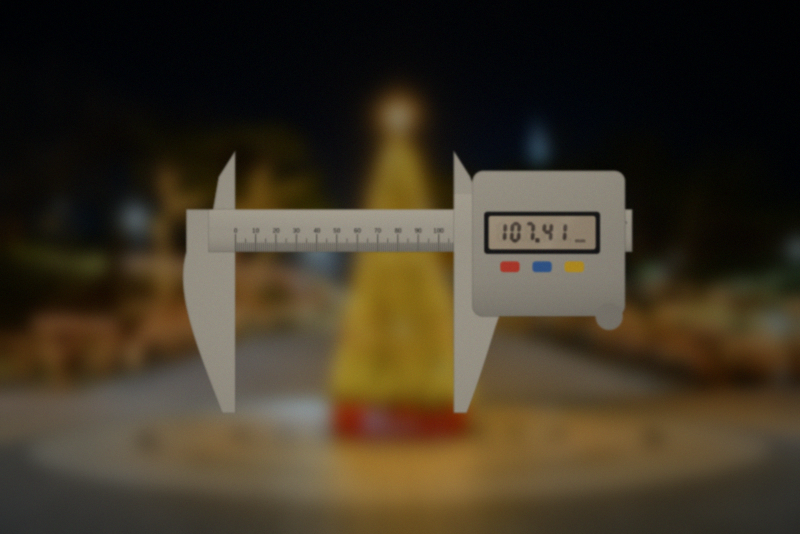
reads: 107.41
